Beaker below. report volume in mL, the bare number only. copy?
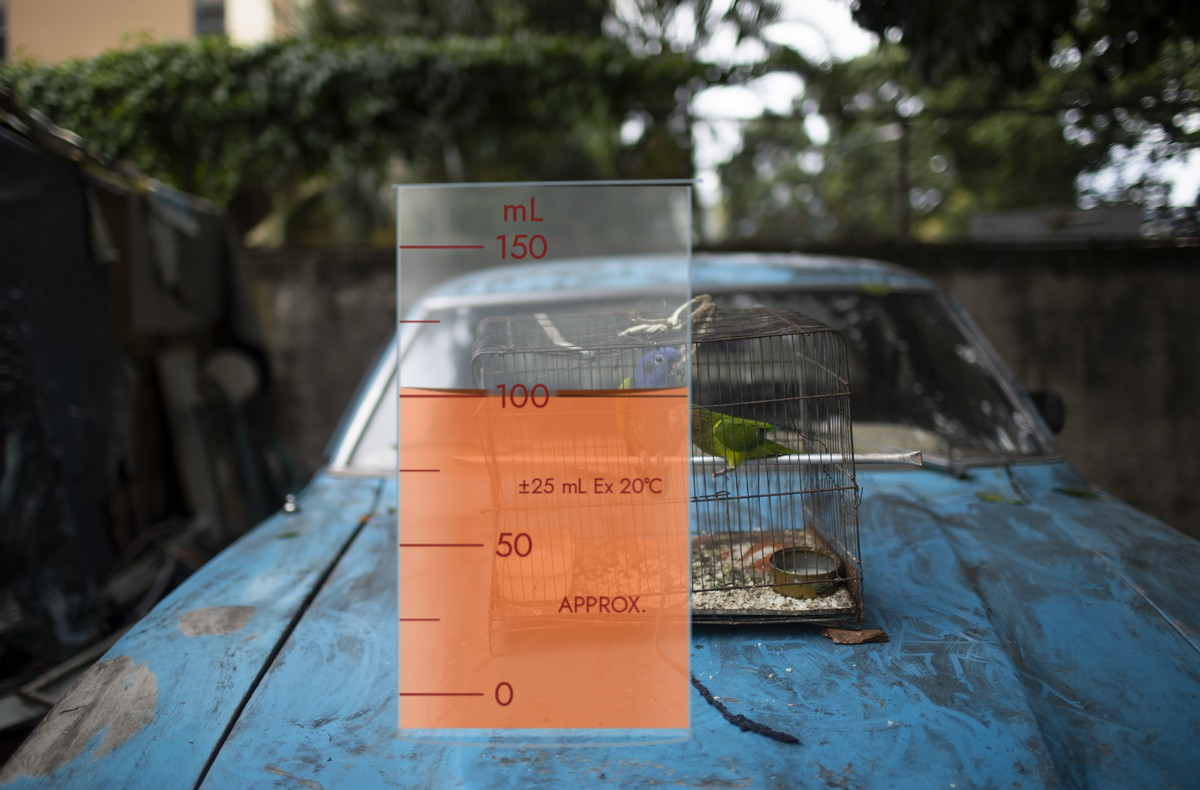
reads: 100
